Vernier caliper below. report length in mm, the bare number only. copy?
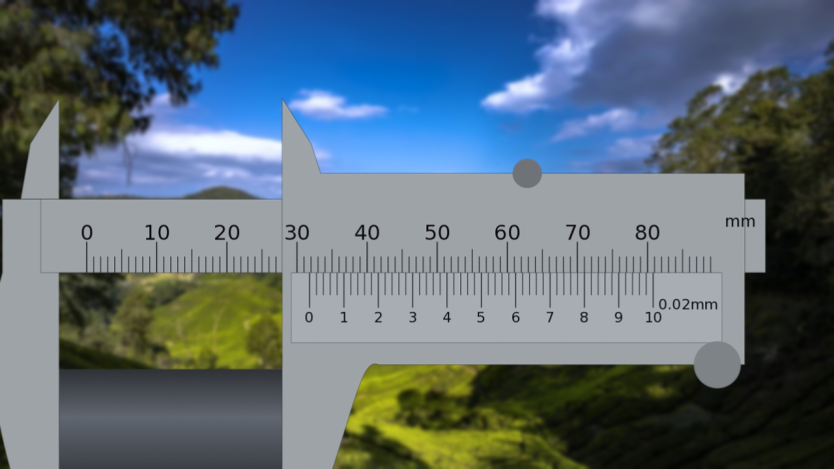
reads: 31.8
